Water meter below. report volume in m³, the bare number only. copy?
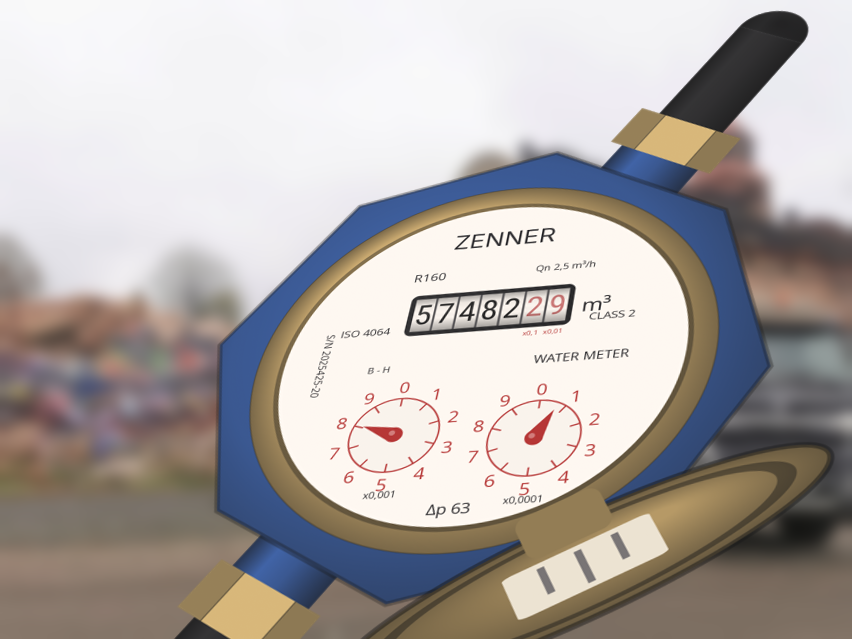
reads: 57482.2980
